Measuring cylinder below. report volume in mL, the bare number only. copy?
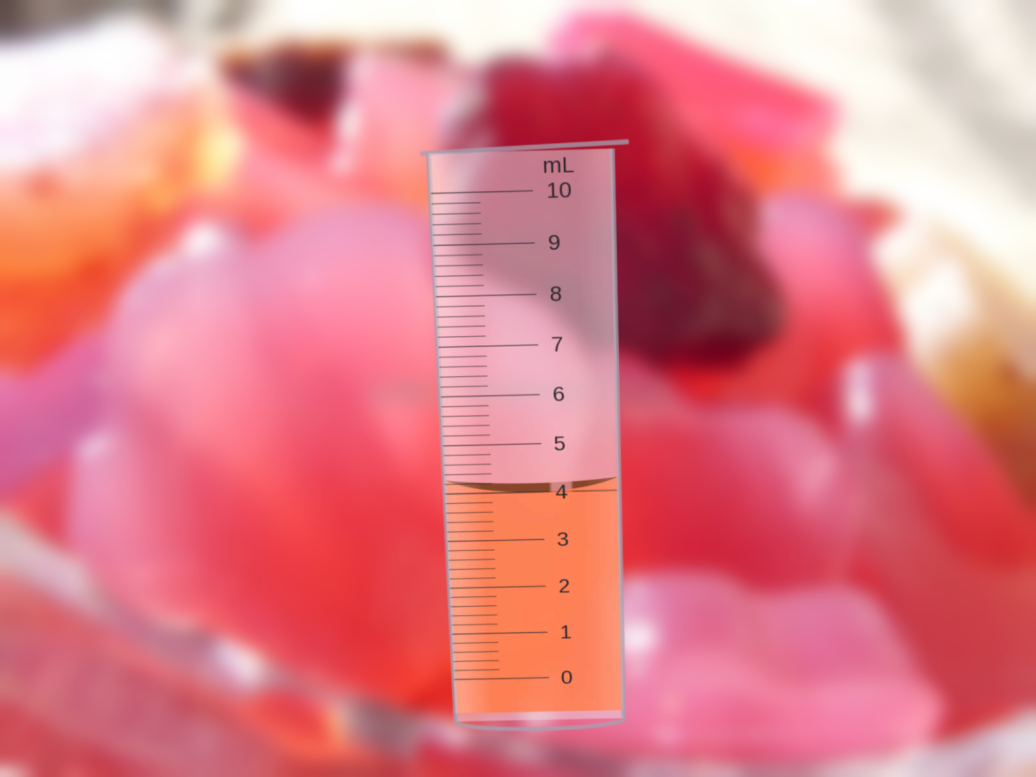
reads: 4
